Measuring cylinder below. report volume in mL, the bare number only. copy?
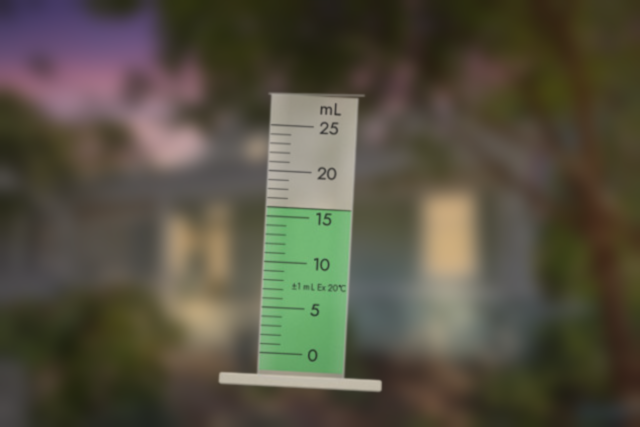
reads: 16
